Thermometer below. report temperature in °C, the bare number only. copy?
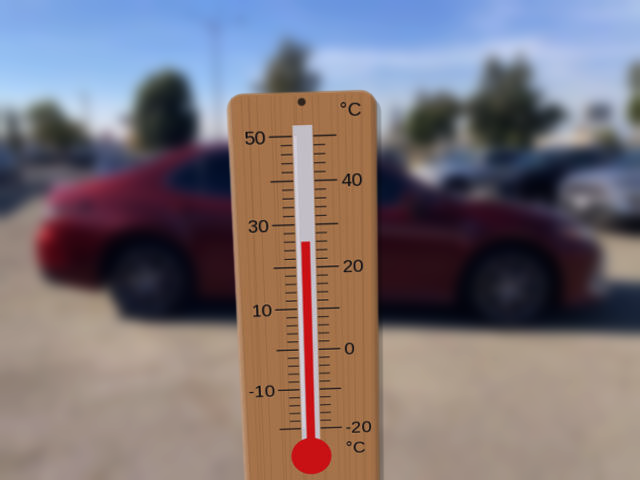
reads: 26
